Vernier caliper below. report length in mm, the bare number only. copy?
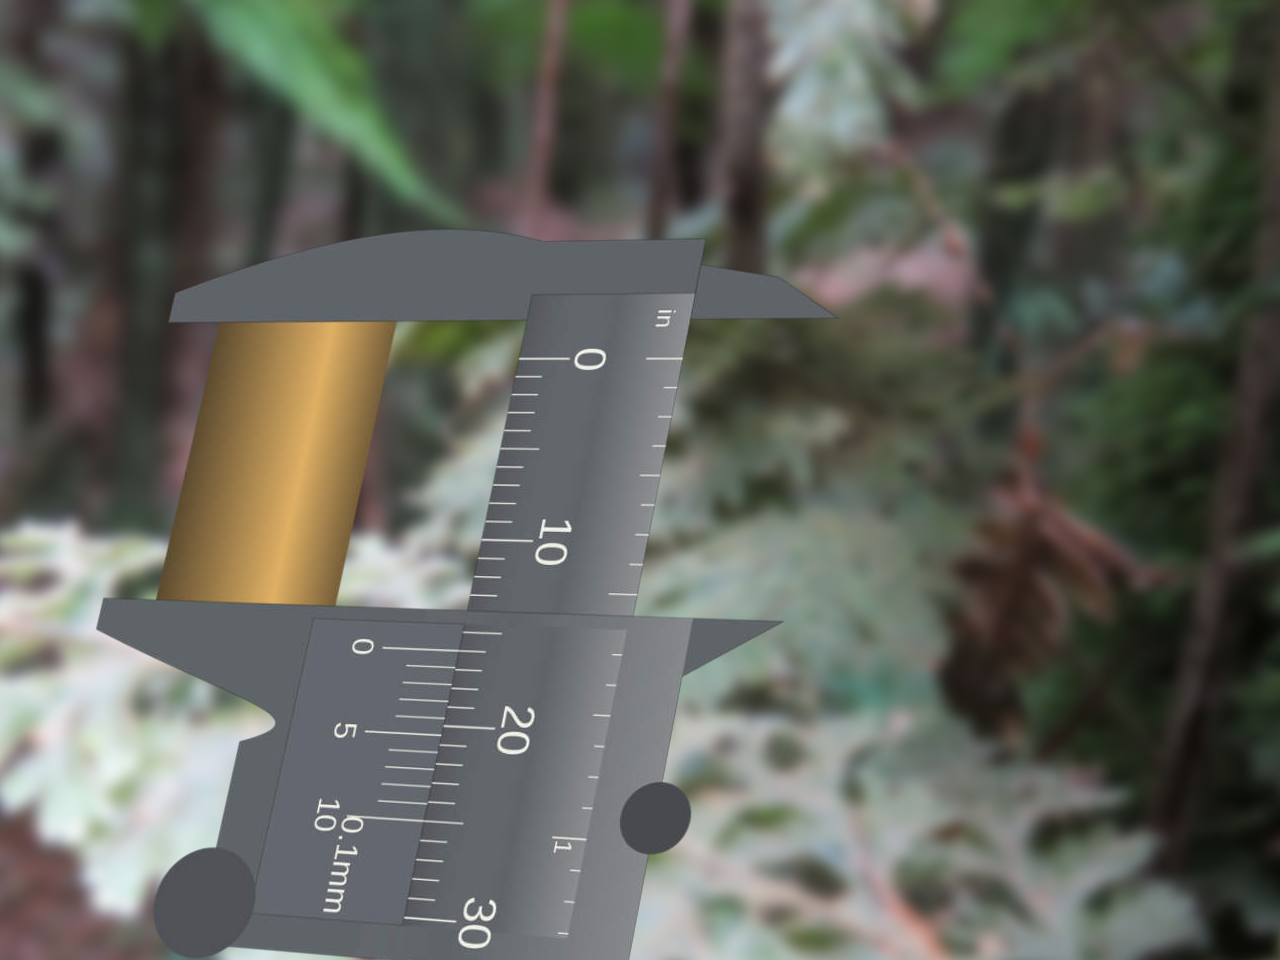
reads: 16.0
